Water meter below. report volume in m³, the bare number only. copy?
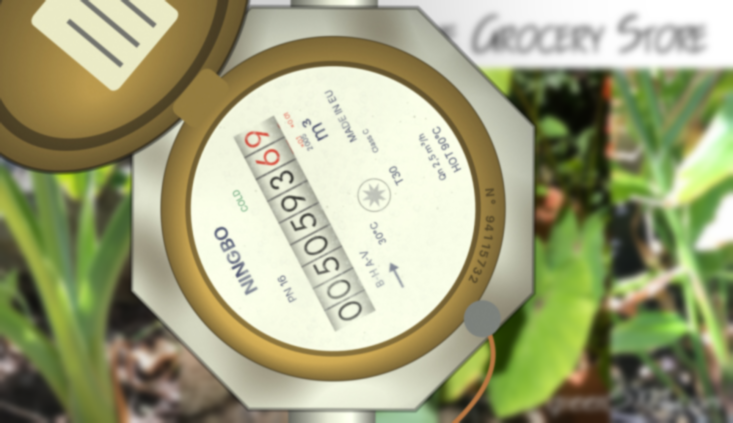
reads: 50593.69
